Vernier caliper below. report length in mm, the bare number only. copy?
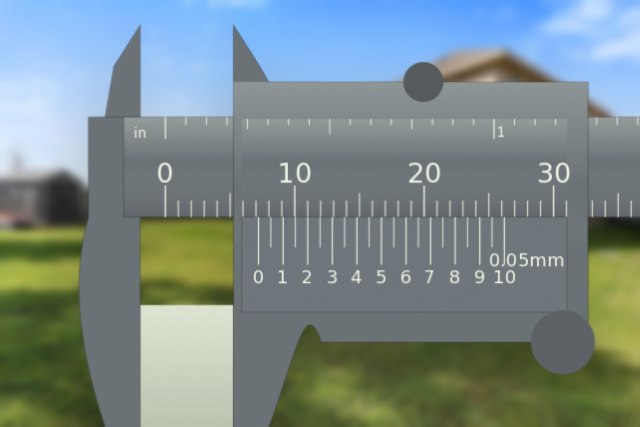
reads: 7.2
